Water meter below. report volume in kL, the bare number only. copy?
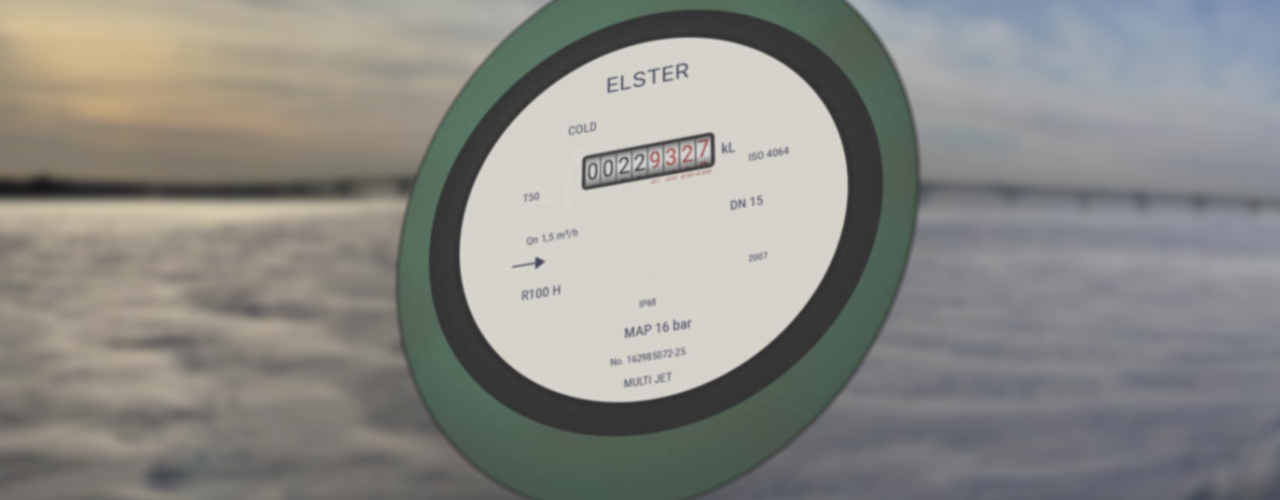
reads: 22.9327
